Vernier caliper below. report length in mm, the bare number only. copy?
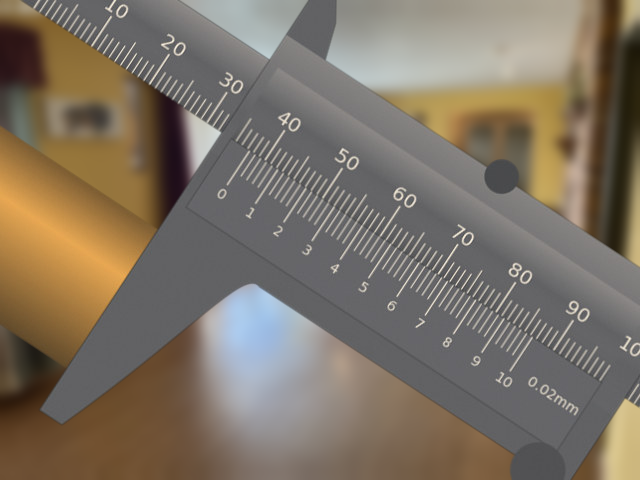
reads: 37.4
